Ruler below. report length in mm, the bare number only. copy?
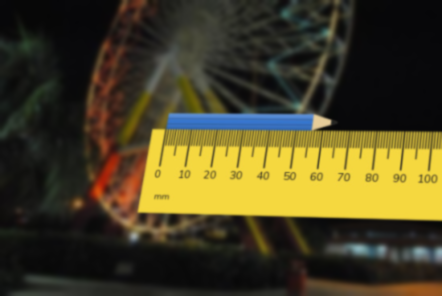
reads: 65
